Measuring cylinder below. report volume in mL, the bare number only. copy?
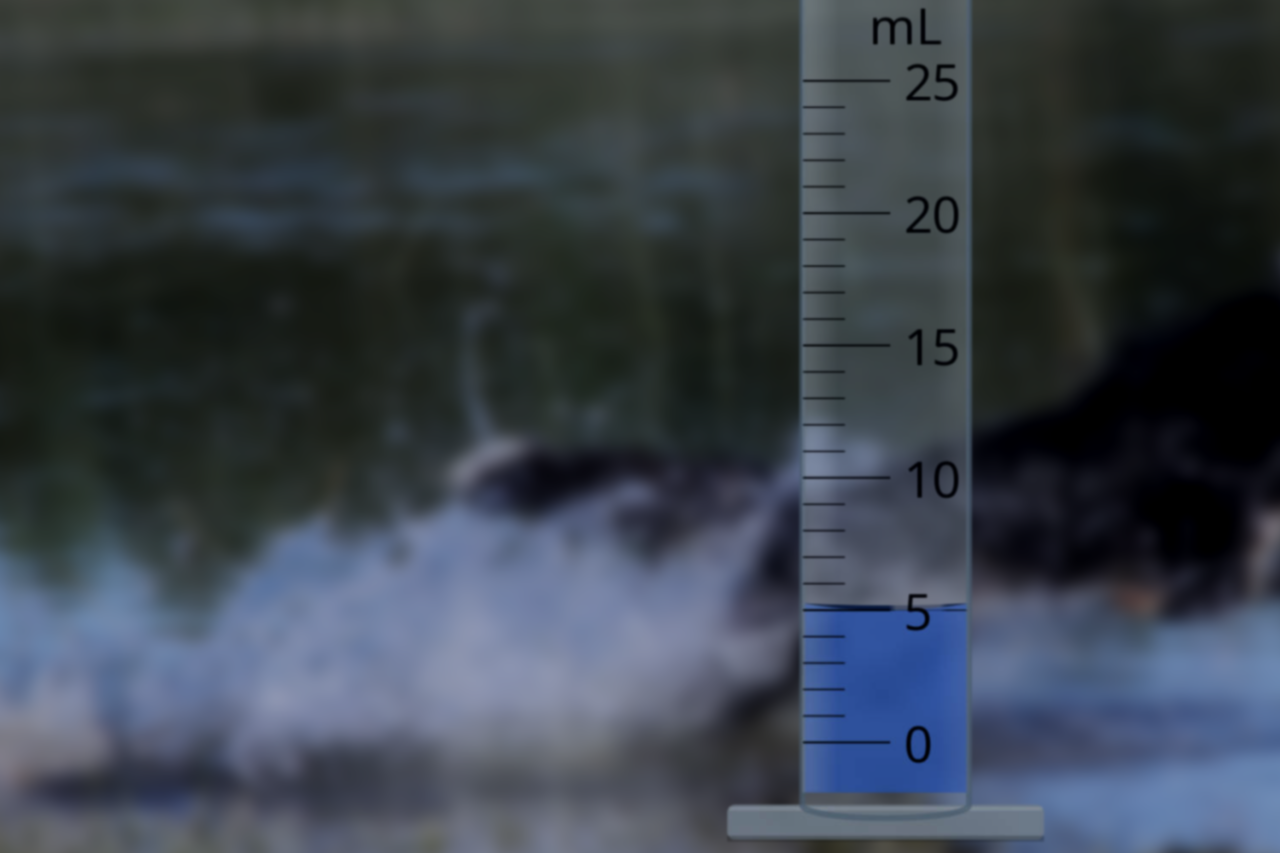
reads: 5
